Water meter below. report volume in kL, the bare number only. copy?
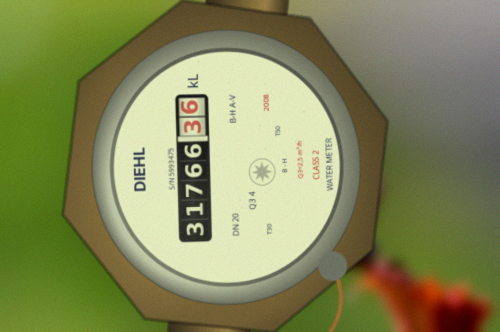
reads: 31766.36
